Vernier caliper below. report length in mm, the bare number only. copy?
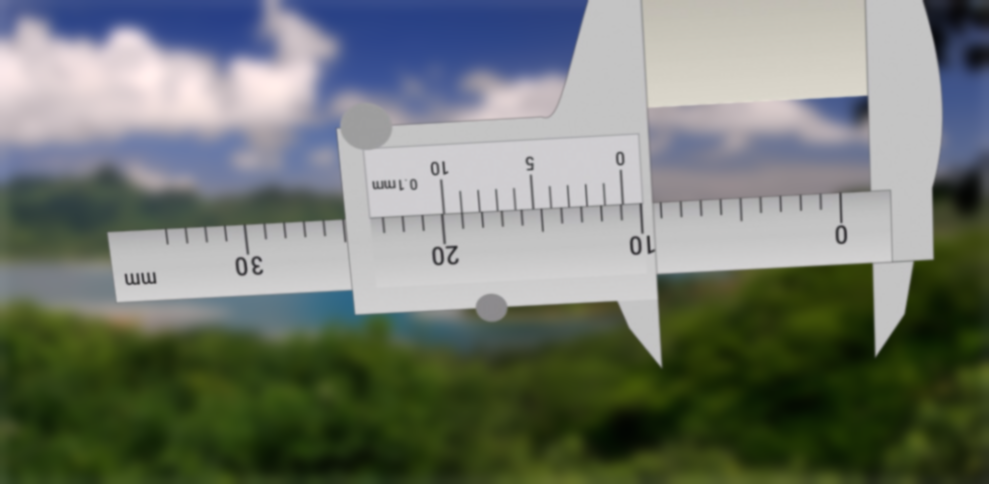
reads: 10.9
